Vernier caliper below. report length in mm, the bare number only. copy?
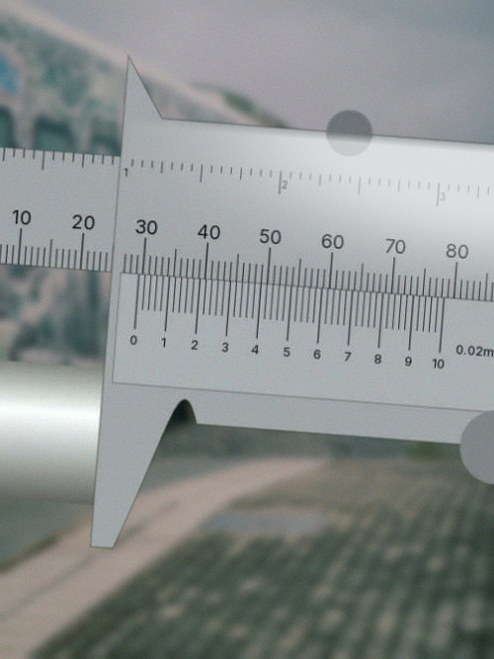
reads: 29.4
